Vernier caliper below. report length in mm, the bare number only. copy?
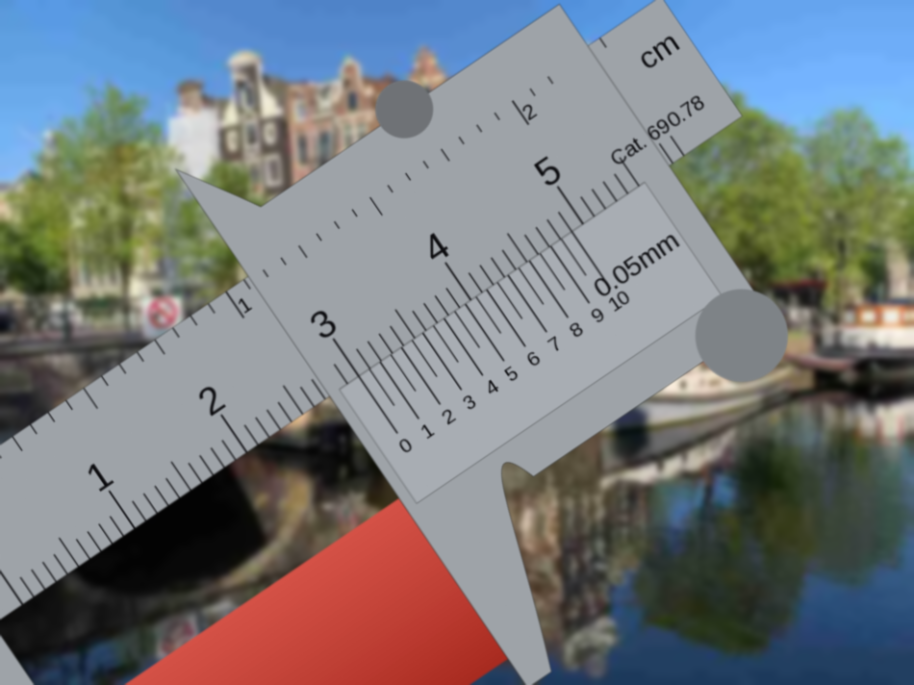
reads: 30.0
